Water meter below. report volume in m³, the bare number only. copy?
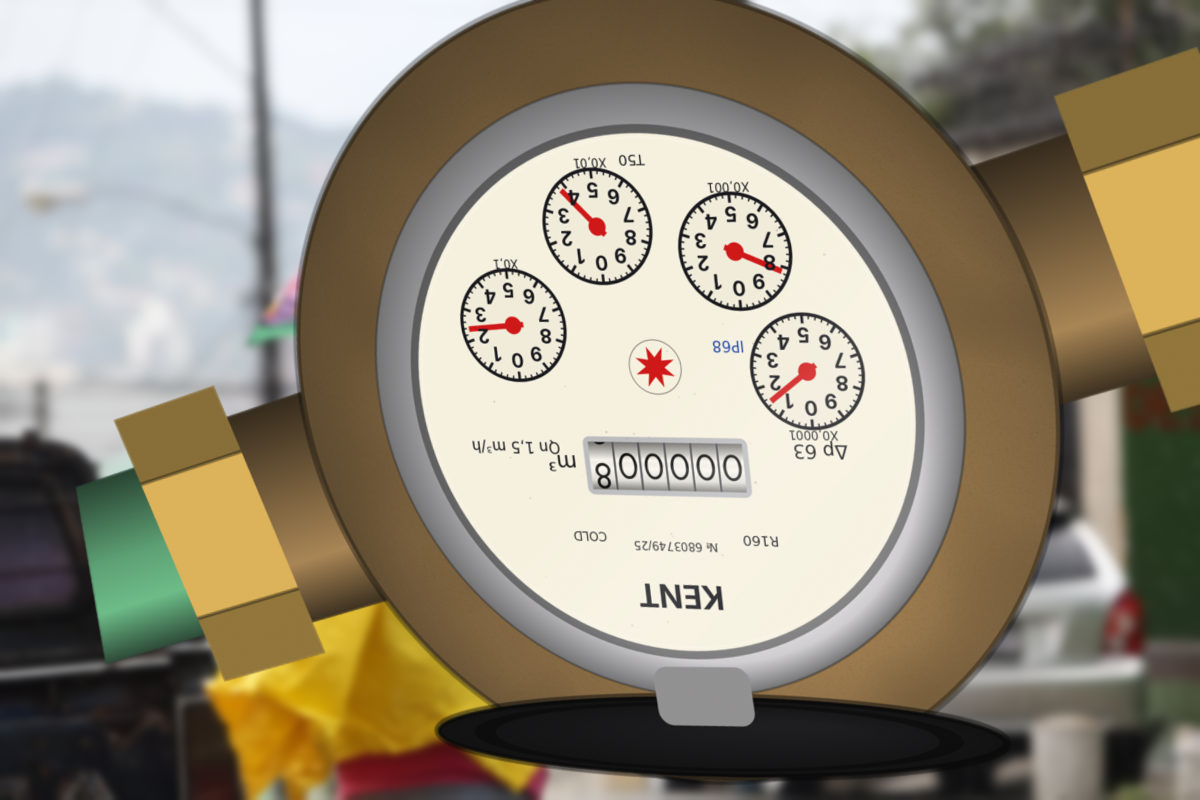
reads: 8.2381
